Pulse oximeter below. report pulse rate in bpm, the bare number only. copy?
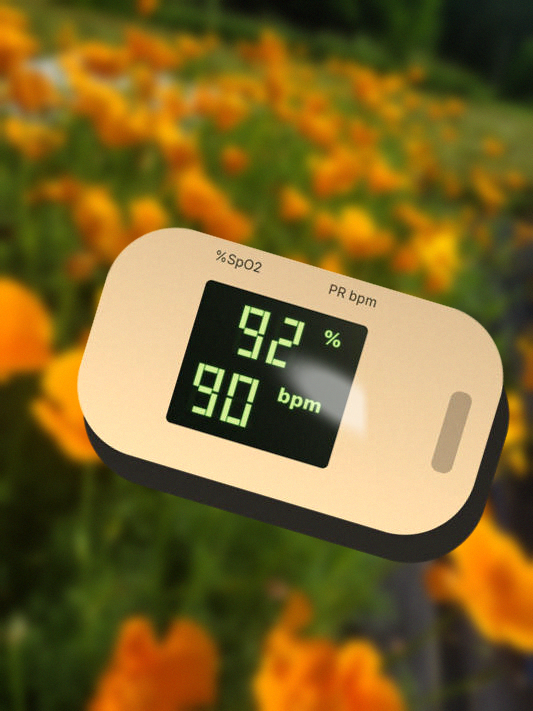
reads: 90
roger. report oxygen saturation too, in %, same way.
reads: 92
